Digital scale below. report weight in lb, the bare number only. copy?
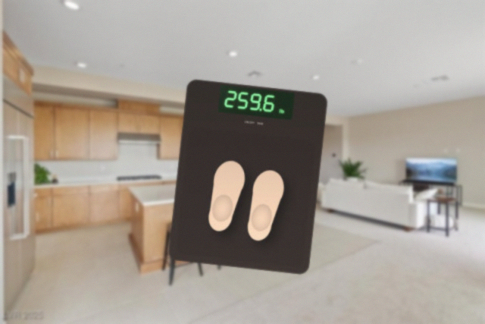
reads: 259.6
